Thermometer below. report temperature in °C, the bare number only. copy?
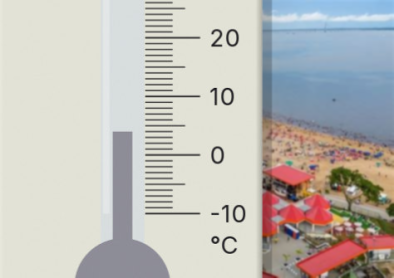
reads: 4
